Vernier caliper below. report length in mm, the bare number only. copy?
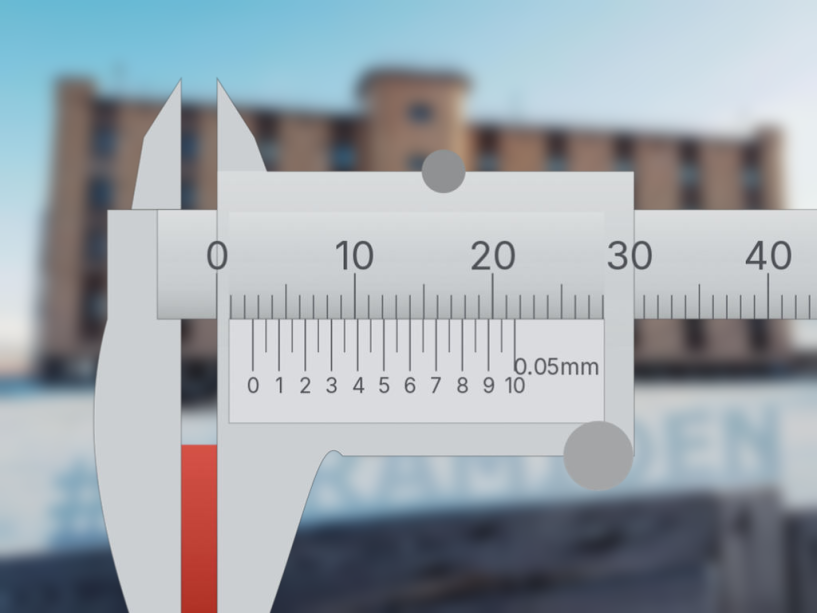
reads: 2.6
